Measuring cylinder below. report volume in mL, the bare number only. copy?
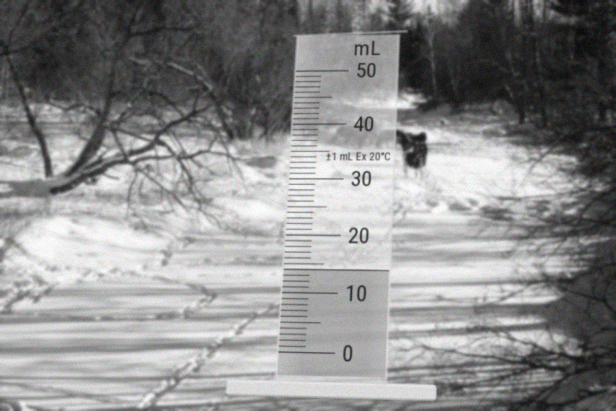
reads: 14
